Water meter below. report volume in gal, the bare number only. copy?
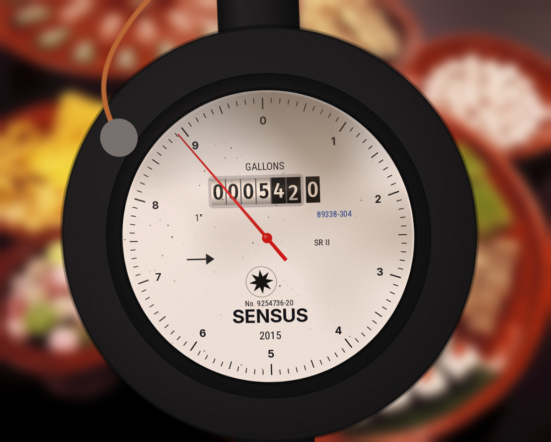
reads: 5418.9
